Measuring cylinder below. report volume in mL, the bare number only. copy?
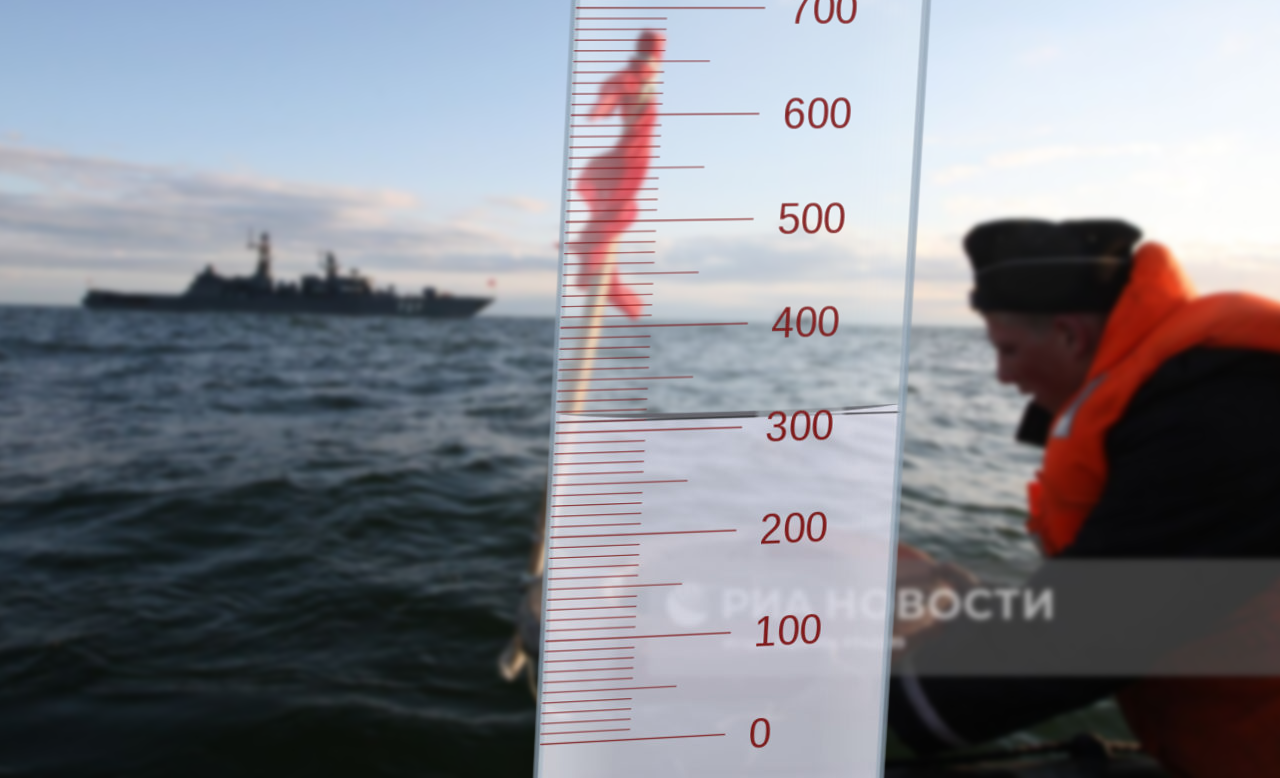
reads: 310
